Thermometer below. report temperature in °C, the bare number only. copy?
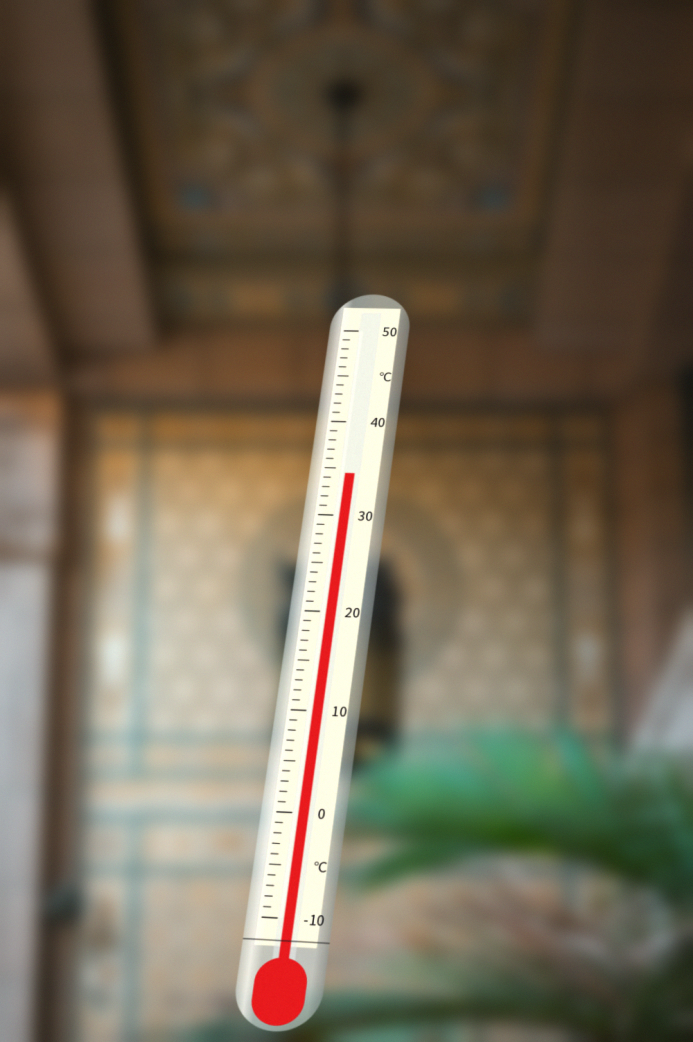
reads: 34.5
